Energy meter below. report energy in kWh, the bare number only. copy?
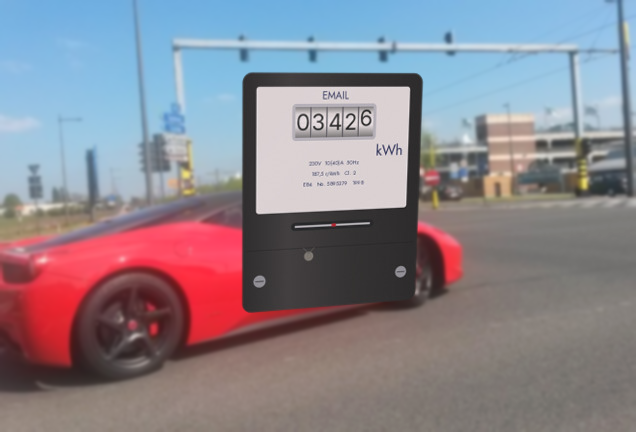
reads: 3426
